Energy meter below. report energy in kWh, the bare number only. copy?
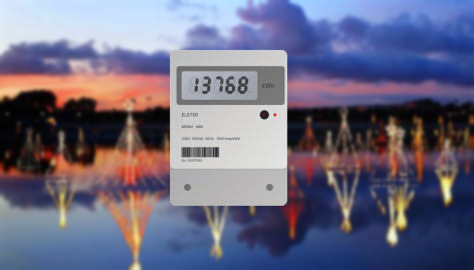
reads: 13768
